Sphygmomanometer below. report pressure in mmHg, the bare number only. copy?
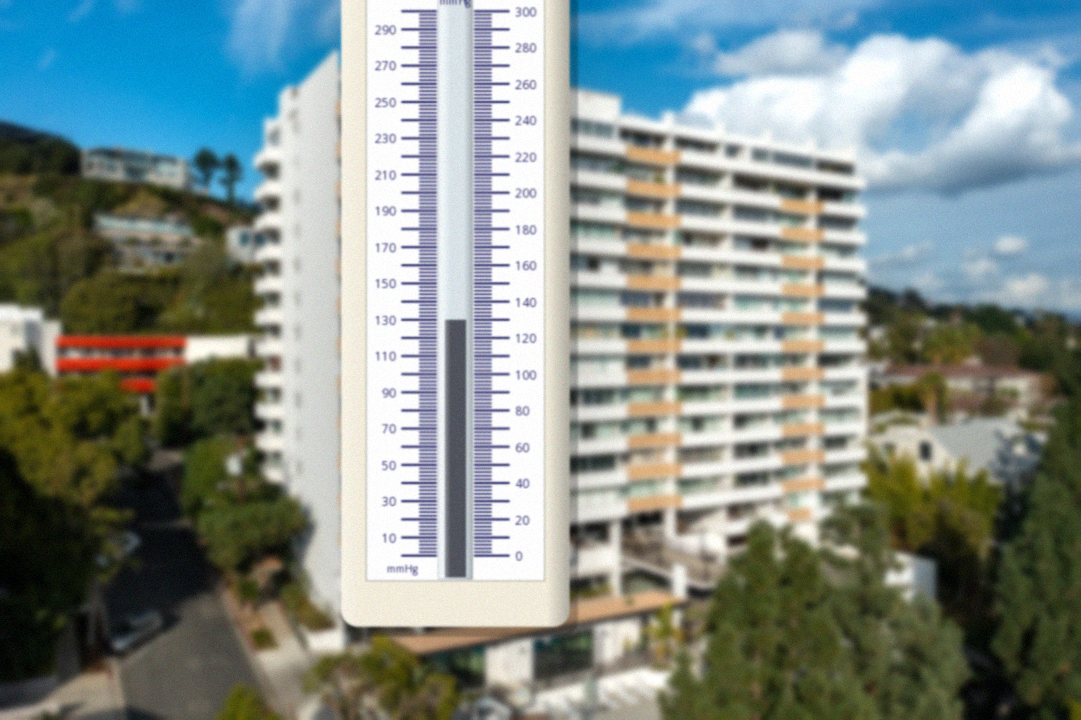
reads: 130
